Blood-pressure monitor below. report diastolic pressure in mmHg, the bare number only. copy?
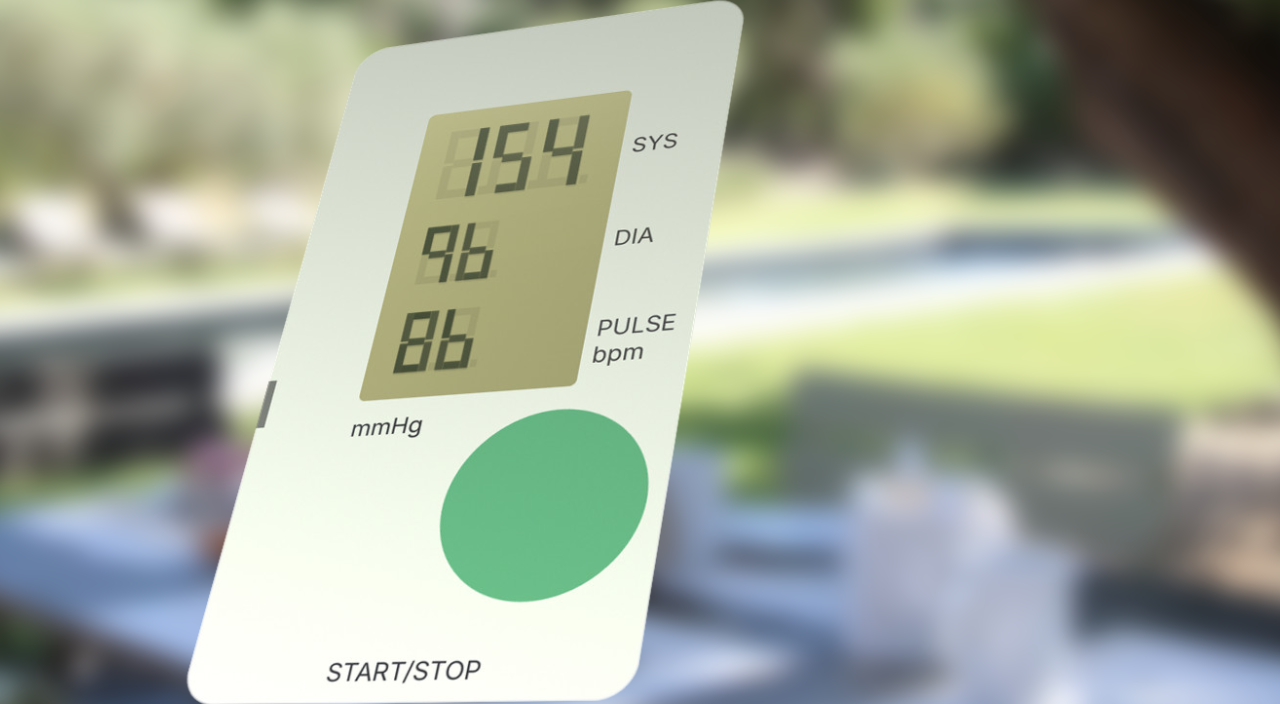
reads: 96
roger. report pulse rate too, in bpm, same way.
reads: 86
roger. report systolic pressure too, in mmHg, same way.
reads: 154
